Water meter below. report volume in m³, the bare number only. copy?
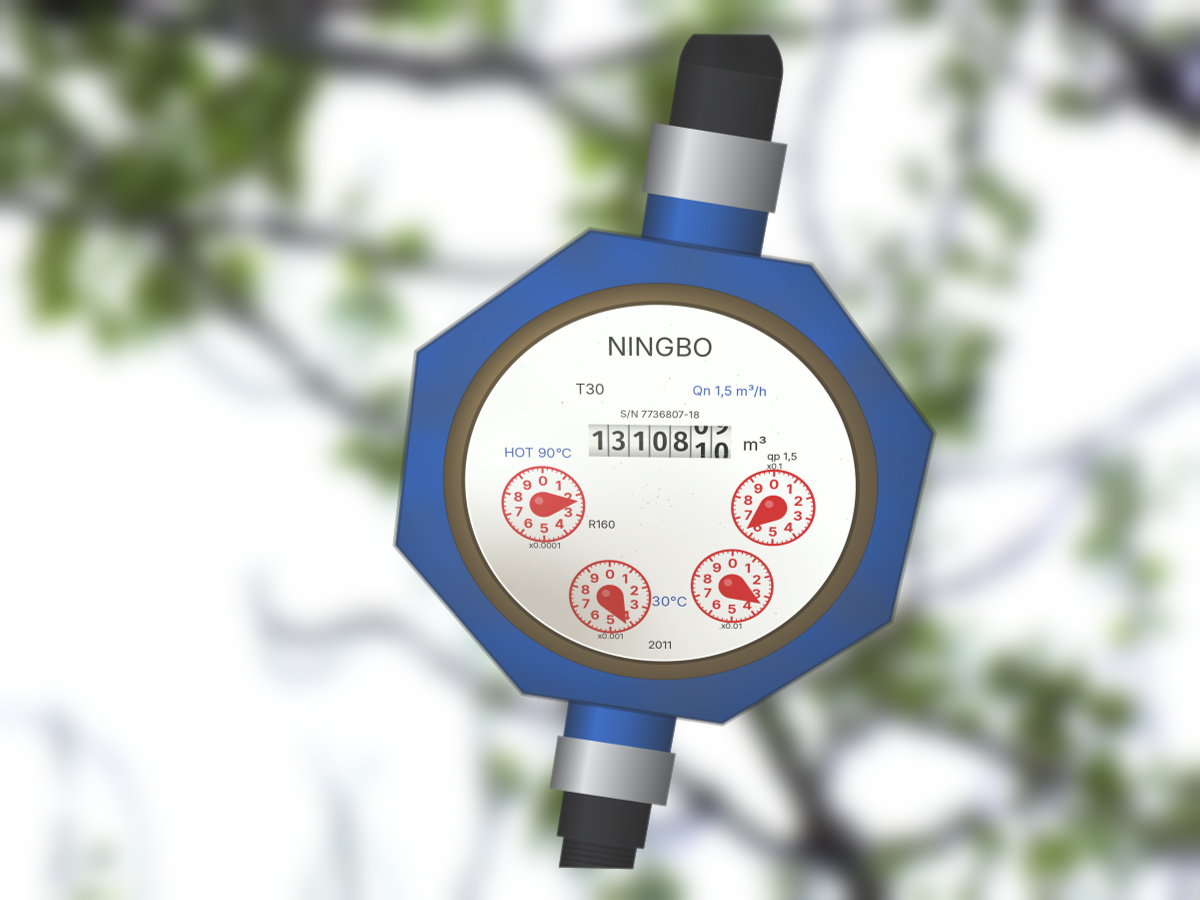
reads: 1310809.6342
